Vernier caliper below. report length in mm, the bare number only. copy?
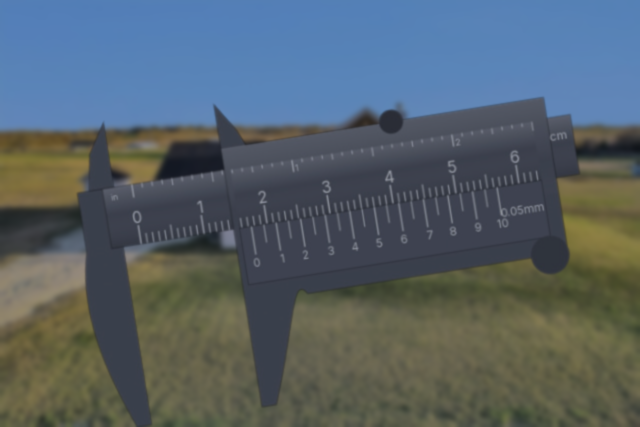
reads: 17.5
